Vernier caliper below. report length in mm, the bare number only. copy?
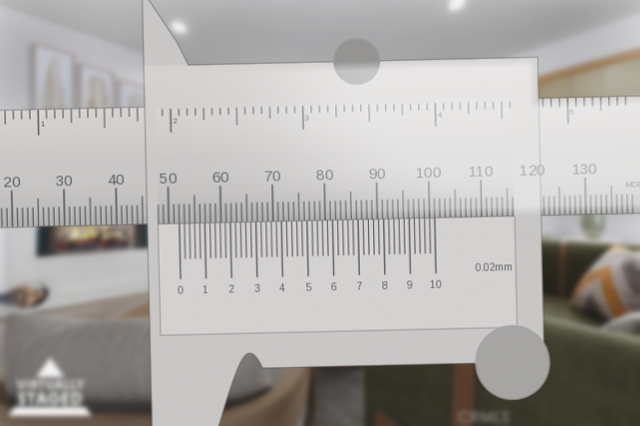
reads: 52.0
